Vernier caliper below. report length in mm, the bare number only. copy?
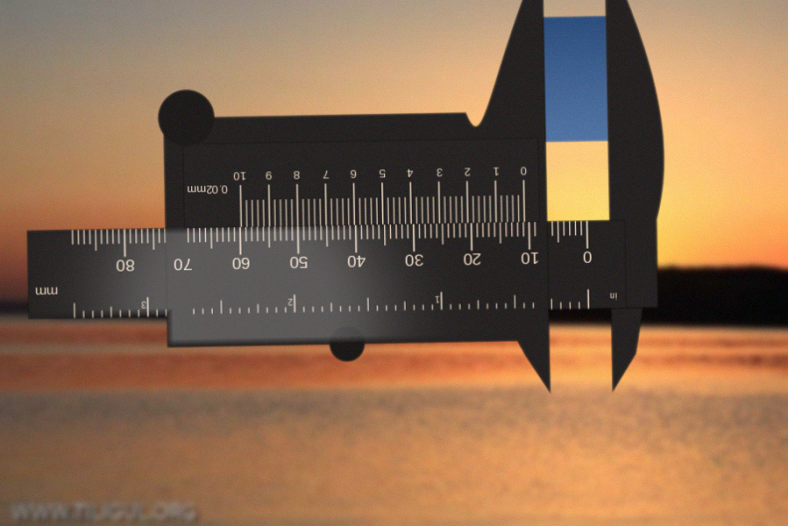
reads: 10.8
